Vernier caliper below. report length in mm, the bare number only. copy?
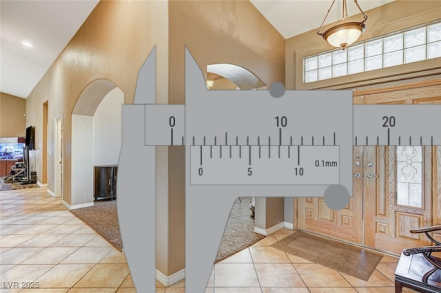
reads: 2.7
